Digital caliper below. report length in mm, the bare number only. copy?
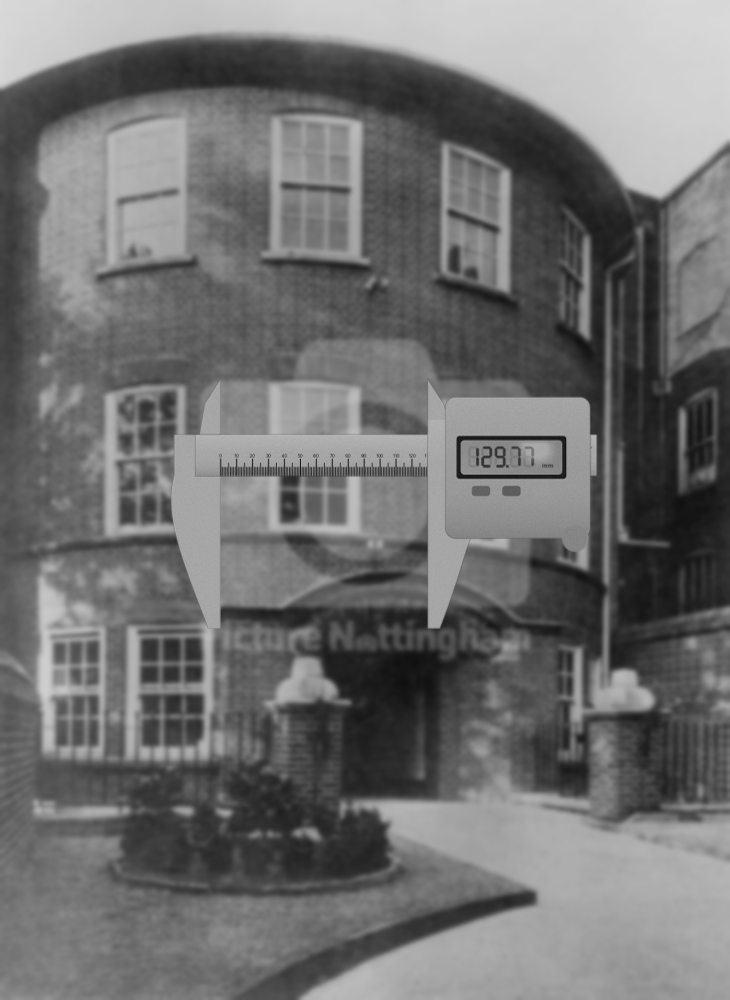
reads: 129.77
